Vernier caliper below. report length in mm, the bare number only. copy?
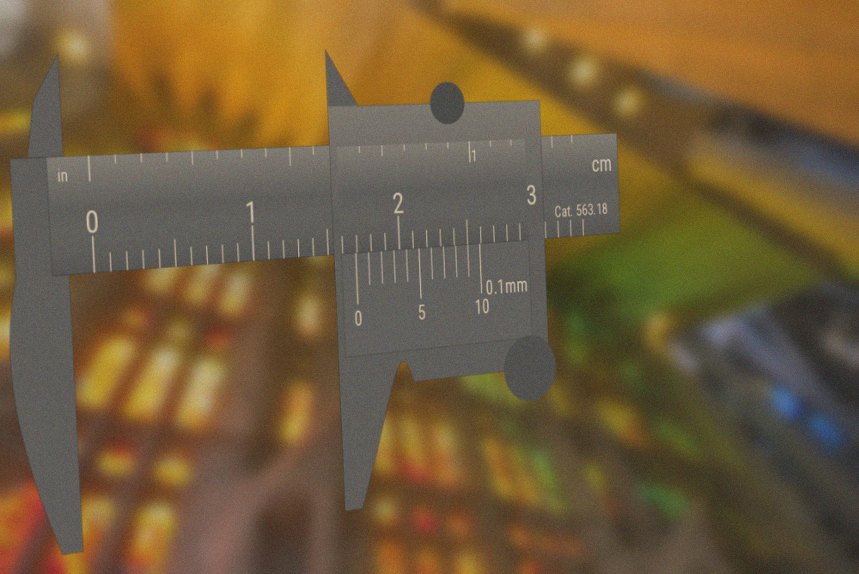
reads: 16.9
